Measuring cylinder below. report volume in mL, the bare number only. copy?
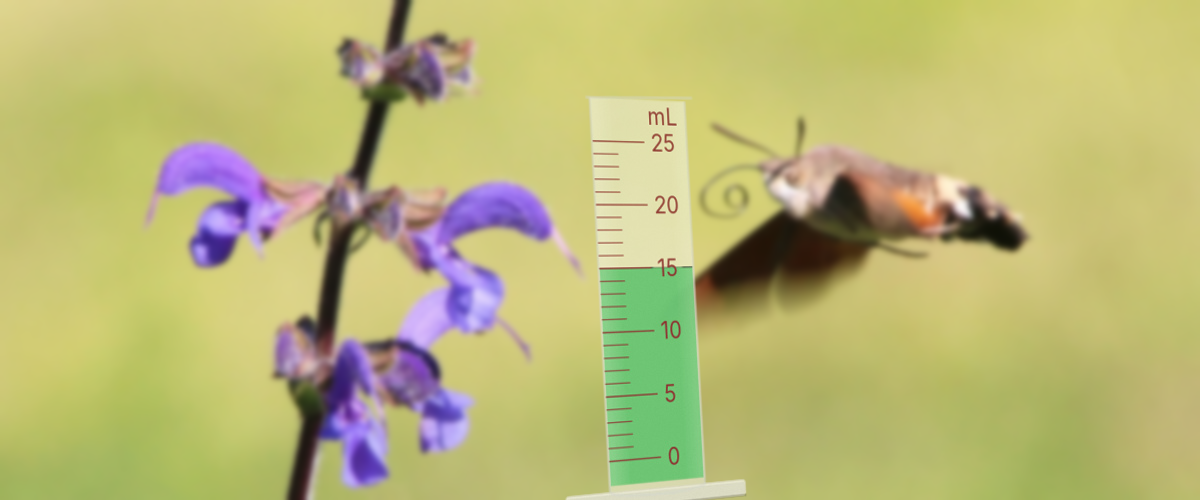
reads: 15
